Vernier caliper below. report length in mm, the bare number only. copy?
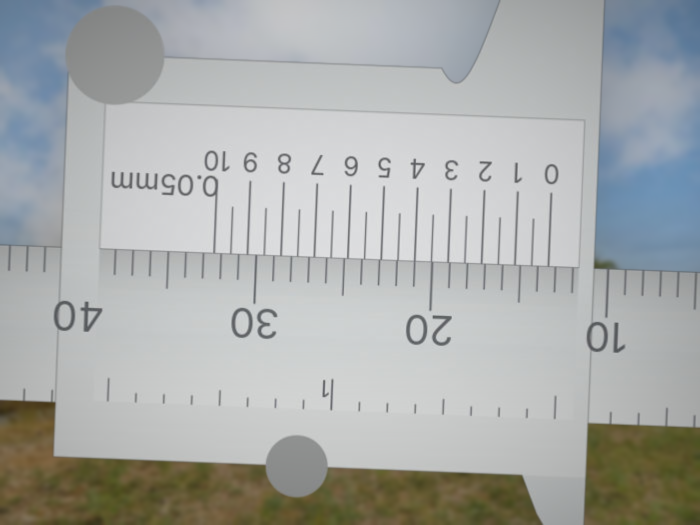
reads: 13.4
